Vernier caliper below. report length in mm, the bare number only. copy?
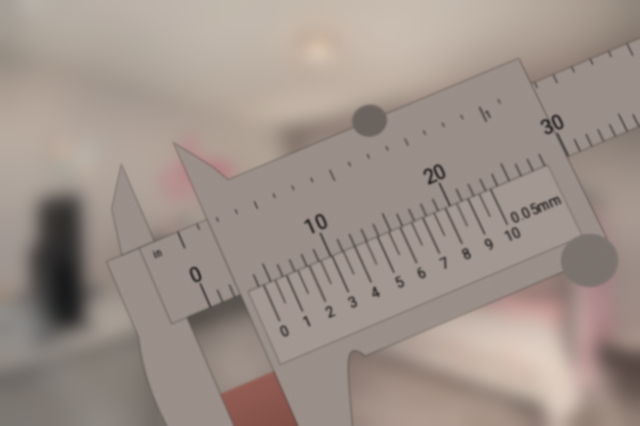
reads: 4.4
